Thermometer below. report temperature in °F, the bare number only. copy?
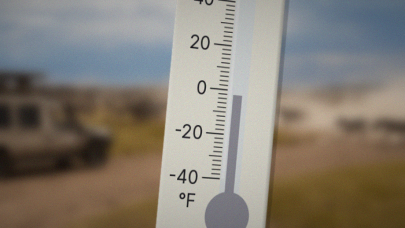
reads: -2
